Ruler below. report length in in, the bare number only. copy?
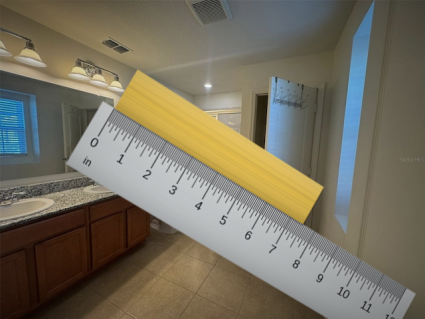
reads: 7.5
